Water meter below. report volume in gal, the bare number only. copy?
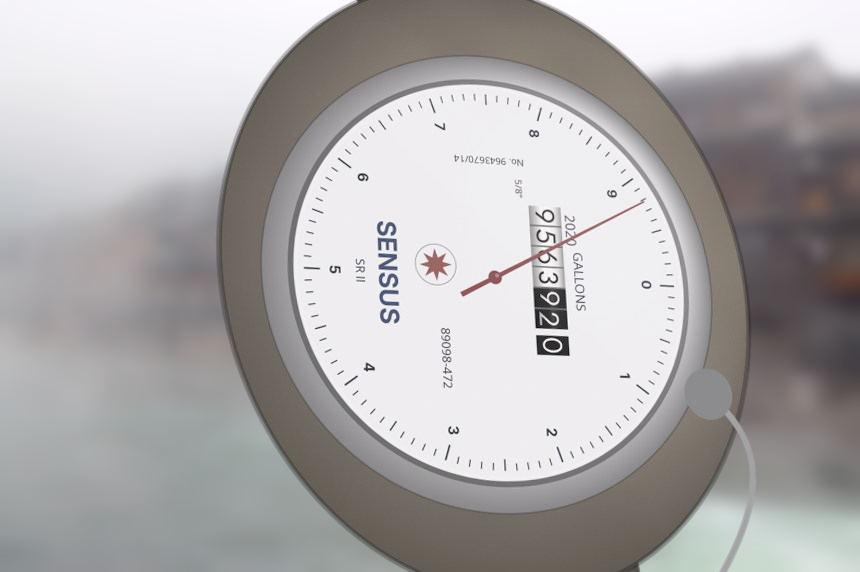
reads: 9563919.2
